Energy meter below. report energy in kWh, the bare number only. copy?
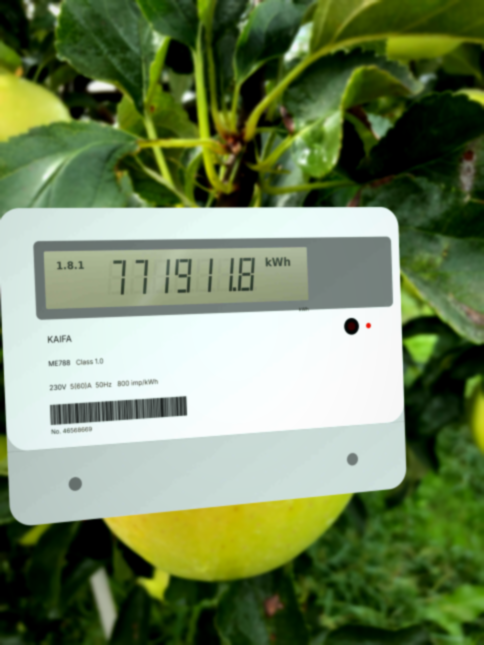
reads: 771911.8
